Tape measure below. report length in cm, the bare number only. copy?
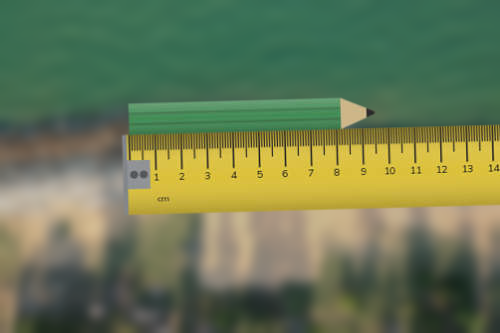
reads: 9.5
